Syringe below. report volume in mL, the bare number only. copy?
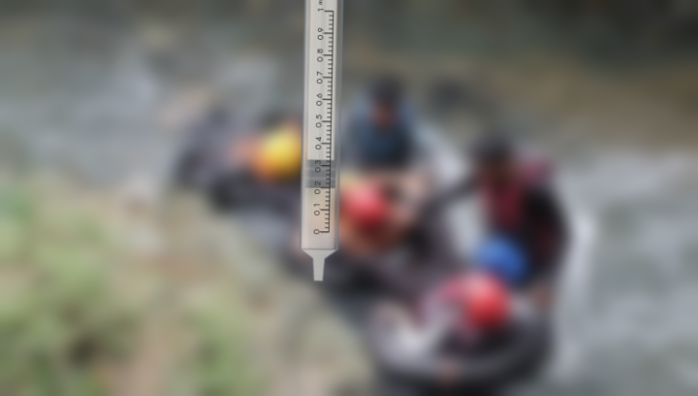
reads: 0.2
